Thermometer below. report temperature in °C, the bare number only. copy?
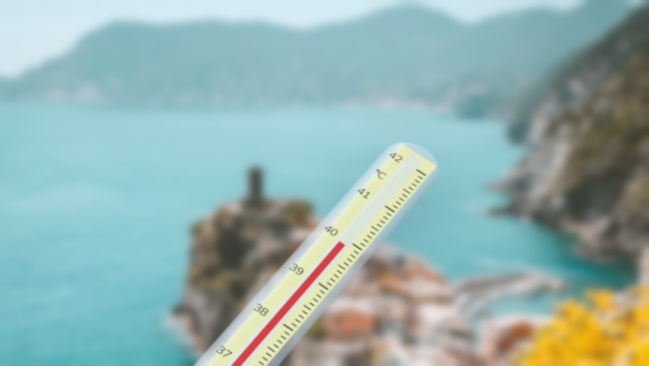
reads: 39.9
